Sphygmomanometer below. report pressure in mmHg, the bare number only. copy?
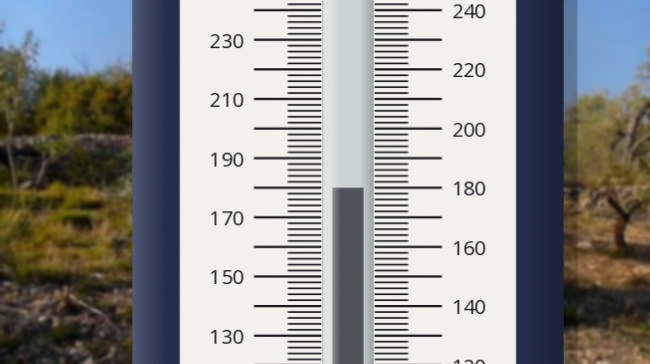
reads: 180
